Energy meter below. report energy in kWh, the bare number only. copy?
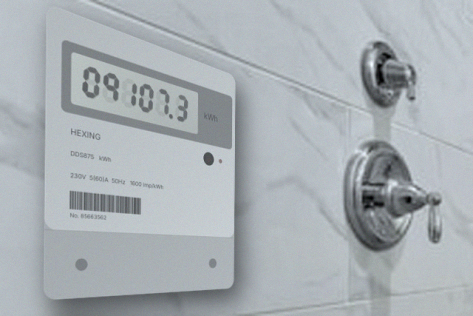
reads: 9107.3
